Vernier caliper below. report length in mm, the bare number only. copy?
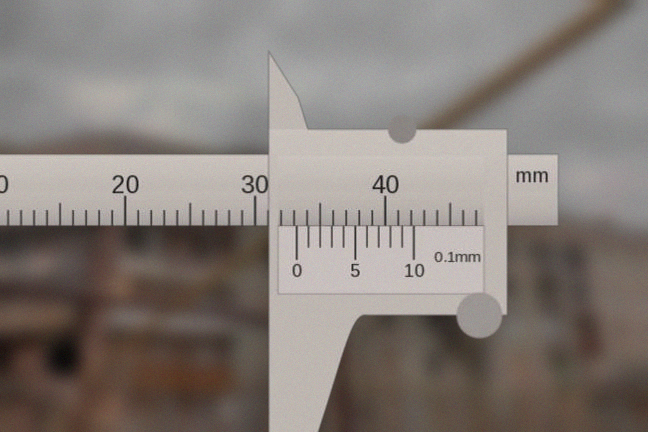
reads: 33.2
